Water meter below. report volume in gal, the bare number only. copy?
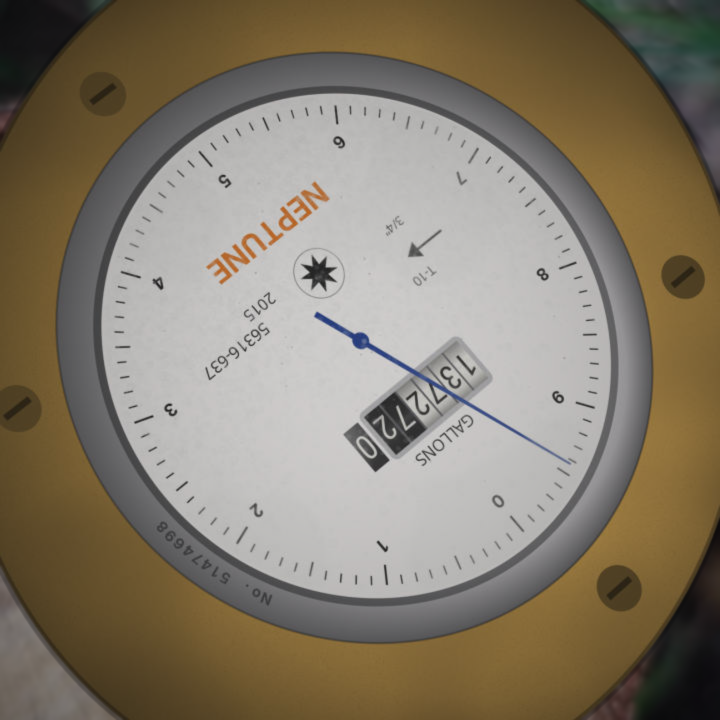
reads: 1372719.4
